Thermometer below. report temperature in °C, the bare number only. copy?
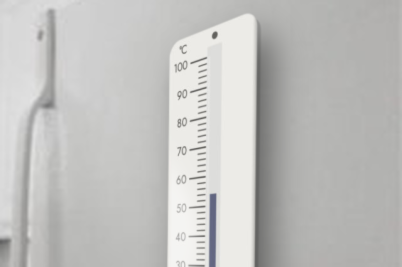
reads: 54
